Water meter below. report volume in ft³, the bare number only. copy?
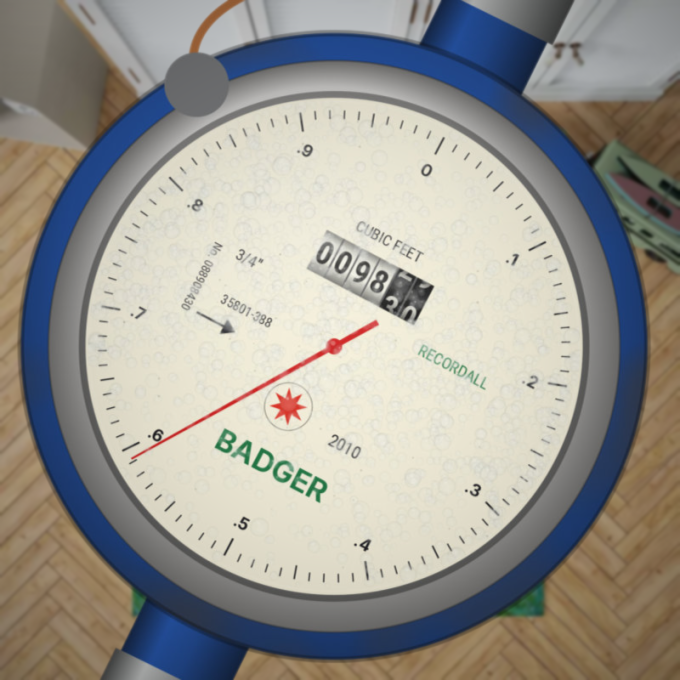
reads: 9829.59
